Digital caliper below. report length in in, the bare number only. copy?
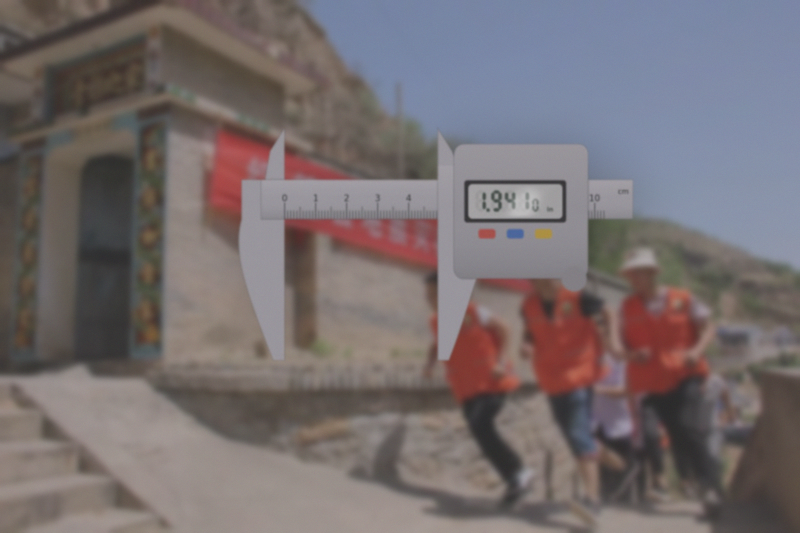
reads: 1.9410
